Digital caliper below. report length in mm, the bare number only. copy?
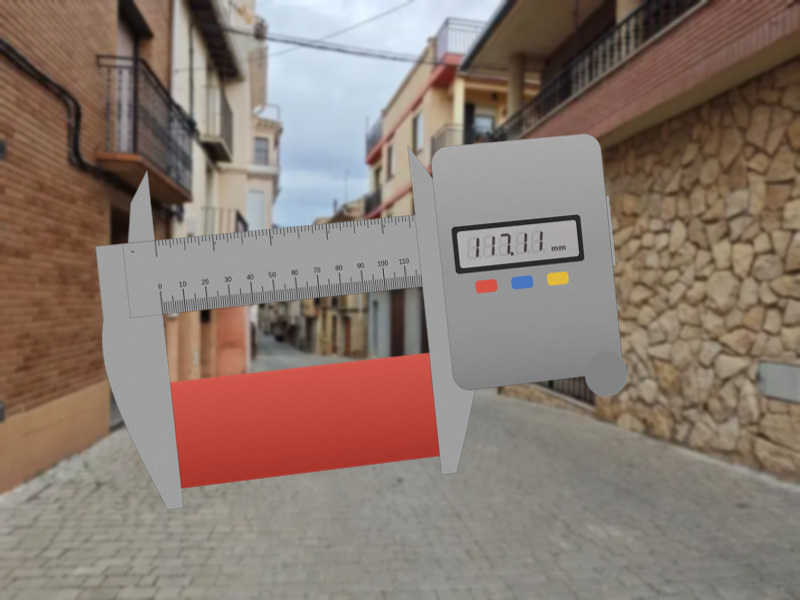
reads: 117.11
